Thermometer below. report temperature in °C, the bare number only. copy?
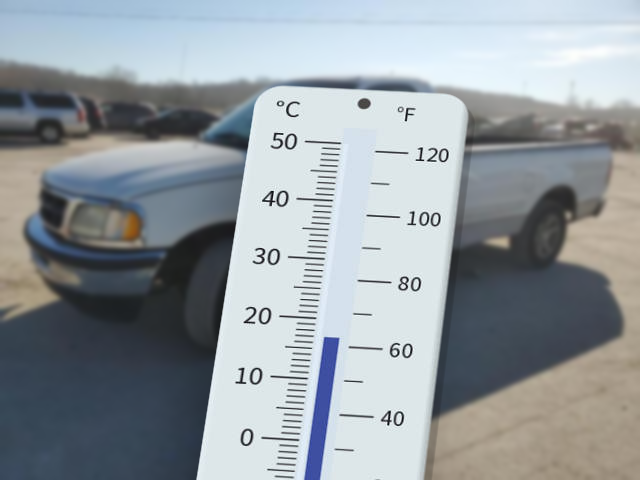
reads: 17
